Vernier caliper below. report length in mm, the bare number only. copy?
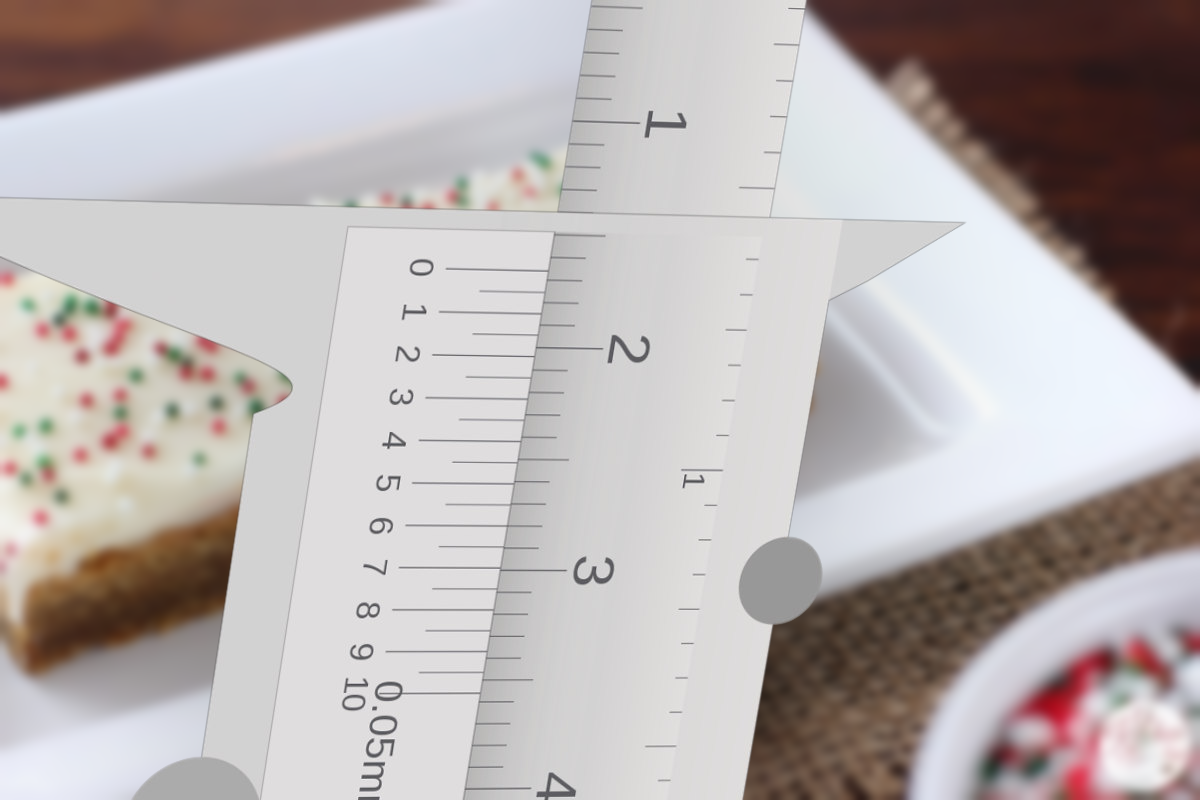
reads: 16.6
